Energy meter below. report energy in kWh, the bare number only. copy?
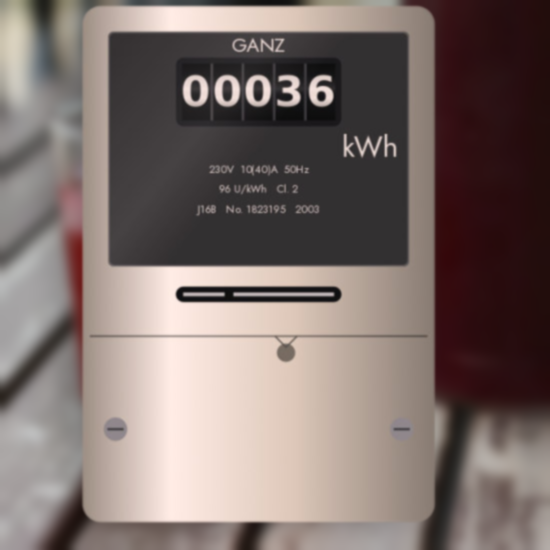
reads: 36
